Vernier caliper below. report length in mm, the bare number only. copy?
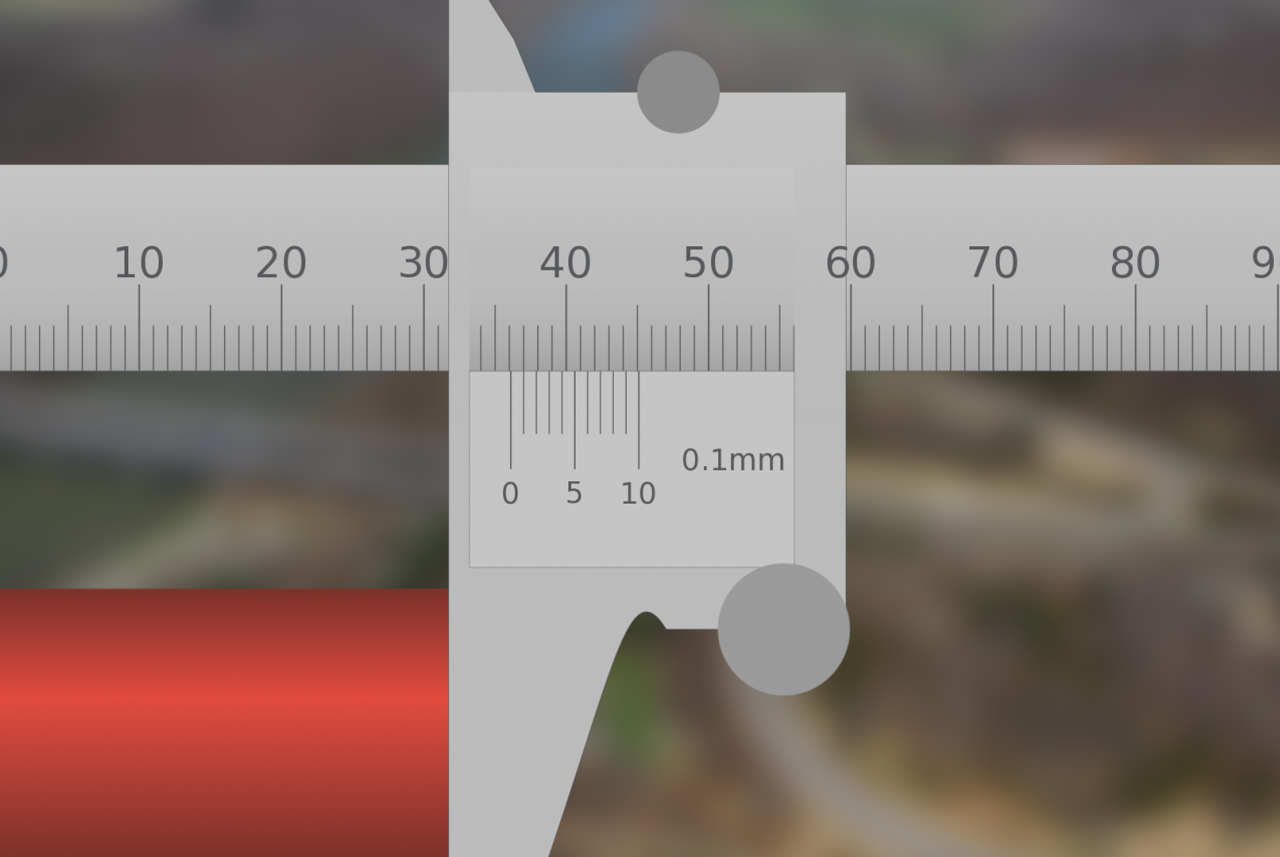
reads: 36.1
